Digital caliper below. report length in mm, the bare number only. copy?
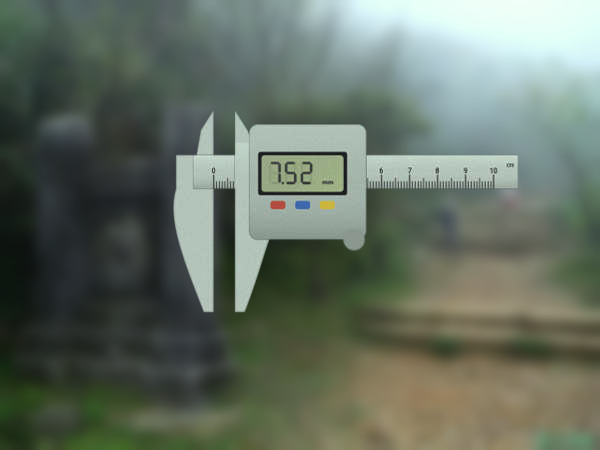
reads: 7.52
